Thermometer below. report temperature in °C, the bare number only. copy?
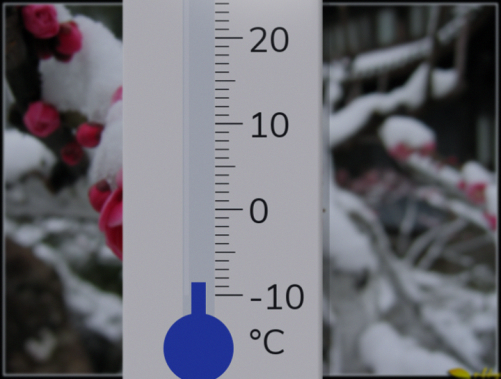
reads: -8.5
